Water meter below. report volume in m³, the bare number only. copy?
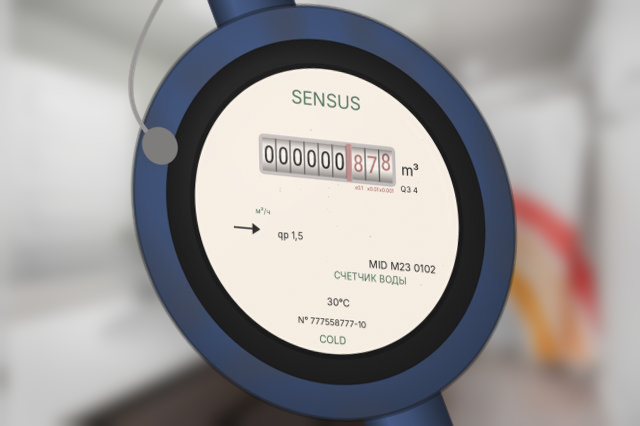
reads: 0.878
